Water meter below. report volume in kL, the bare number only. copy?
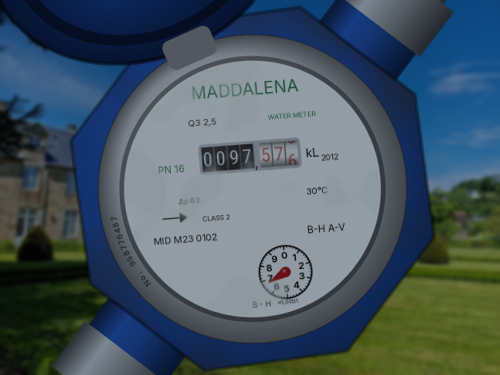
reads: 97.5756
